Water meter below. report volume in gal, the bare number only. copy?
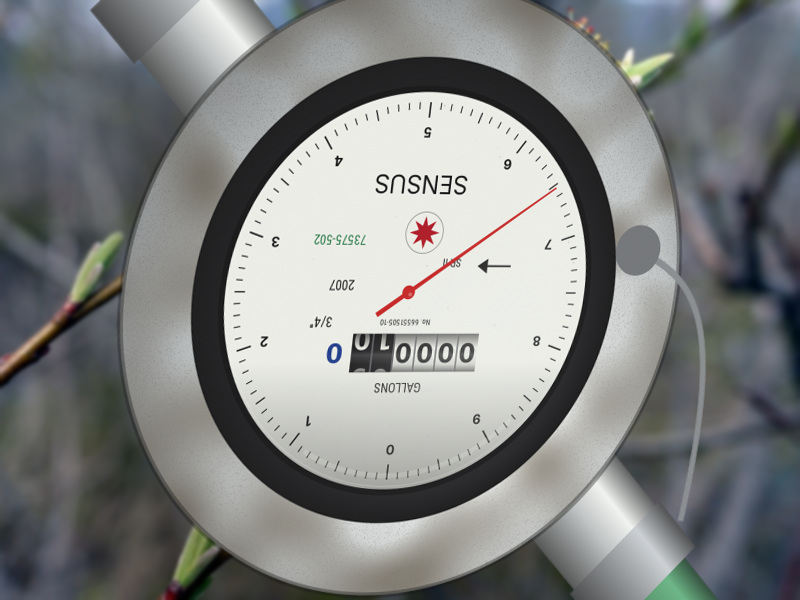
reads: 96.5
